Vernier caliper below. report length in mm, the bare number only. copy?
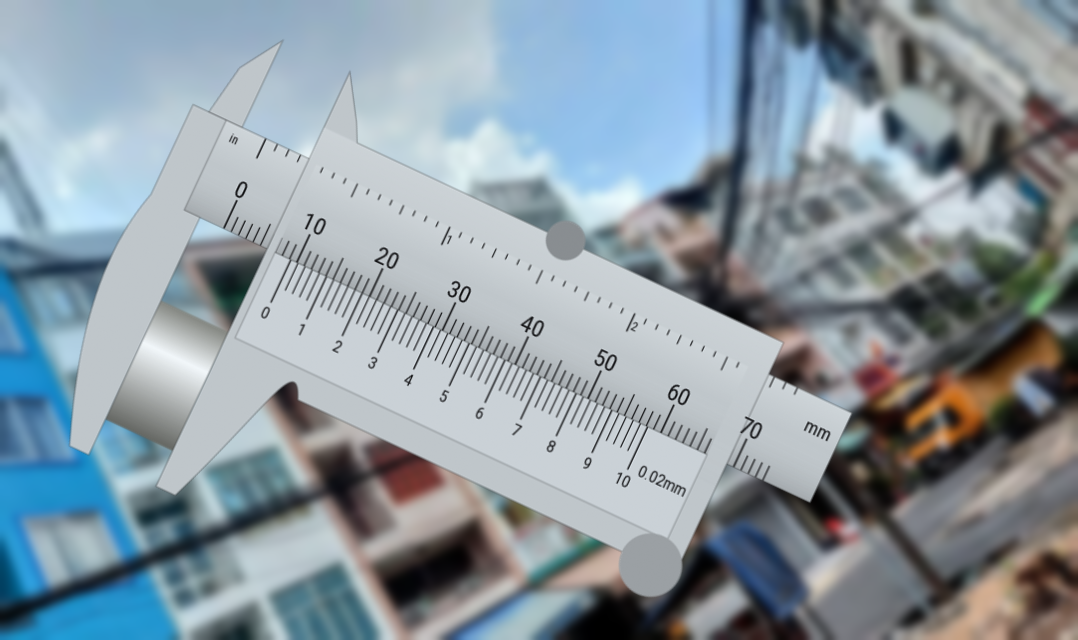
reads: 9.2
